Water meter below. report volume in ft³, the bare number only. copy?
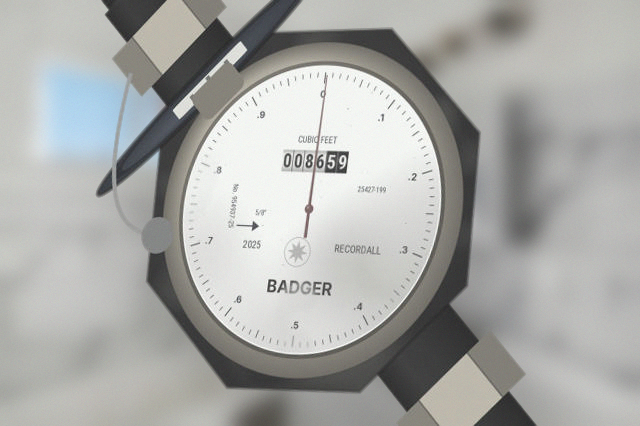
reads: 8659.00
